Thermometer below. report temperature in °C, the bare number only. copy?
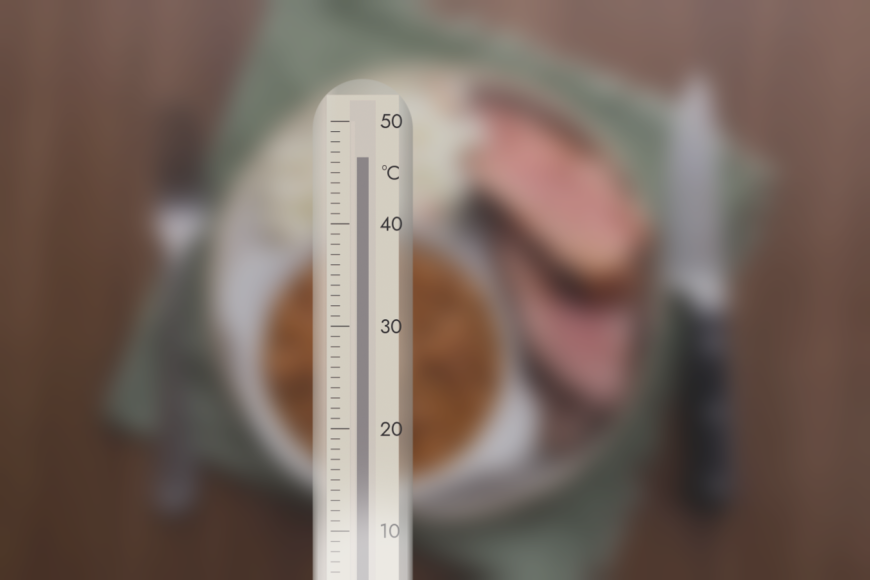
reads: 46.5
